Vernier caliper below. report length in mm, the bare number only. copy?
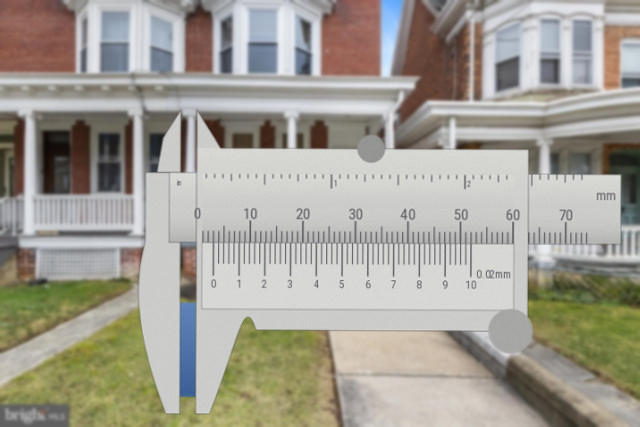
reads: 3.0
